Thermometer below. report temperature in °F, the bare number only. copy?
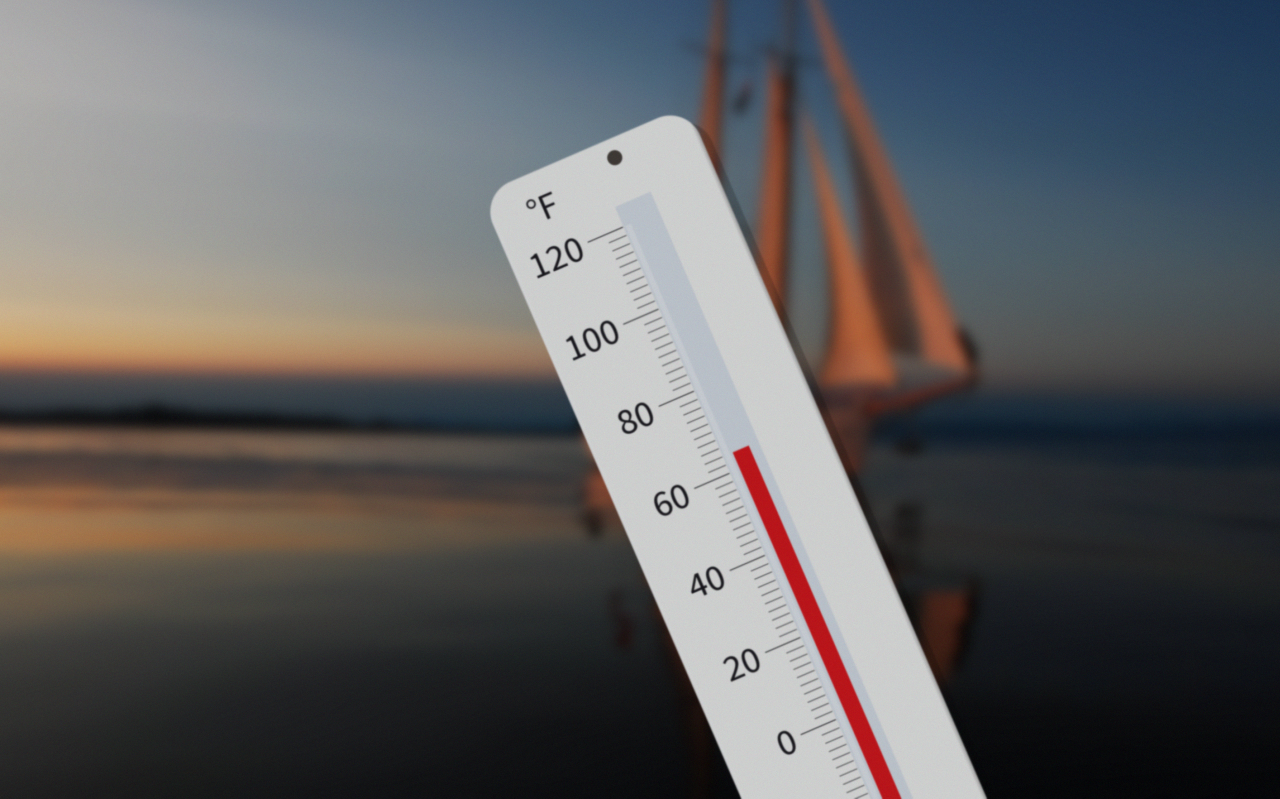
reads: 64
